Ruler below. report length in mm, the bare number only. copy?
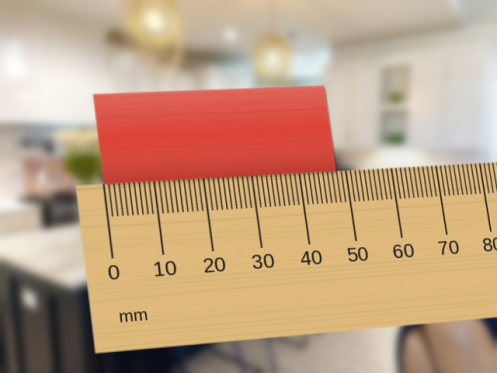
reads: 48
